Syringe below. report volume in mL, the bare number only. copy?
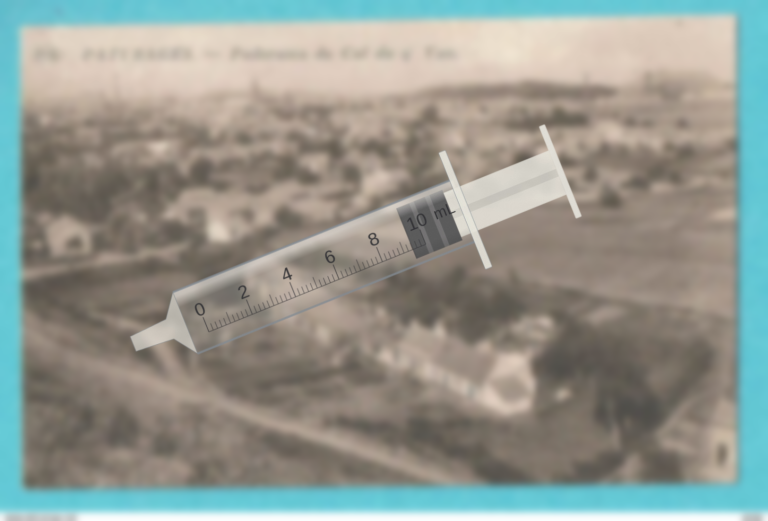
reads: 9.4
